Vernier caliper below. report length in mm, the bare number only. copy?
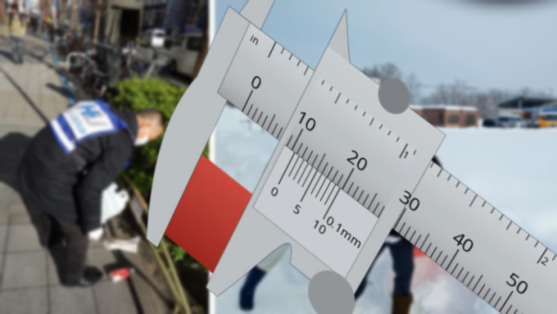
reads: 10.6
